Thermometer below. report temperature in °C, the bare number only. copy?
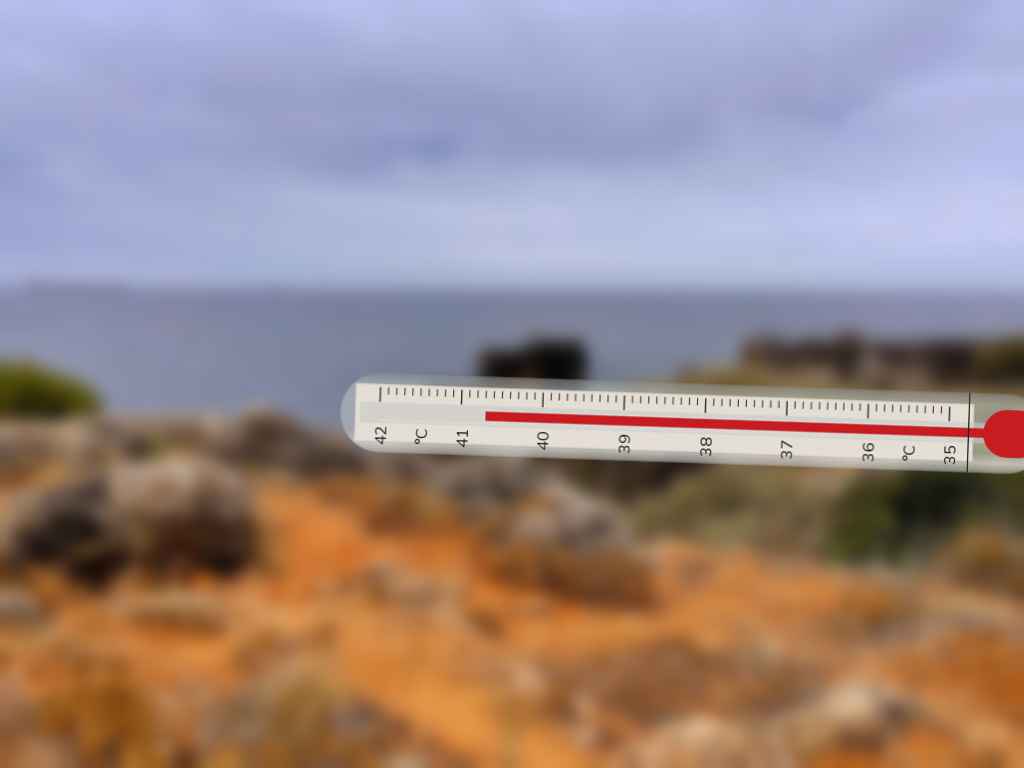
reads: 40.7
